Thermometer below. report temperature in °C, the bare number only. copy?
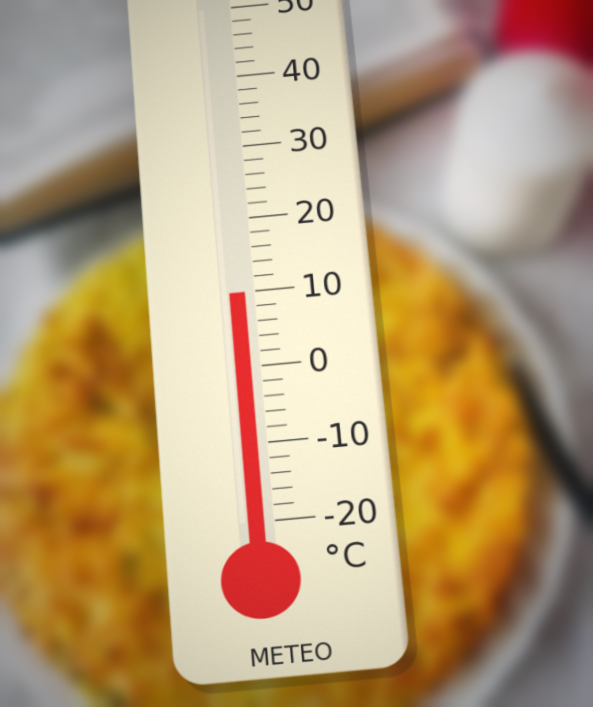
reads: 10
